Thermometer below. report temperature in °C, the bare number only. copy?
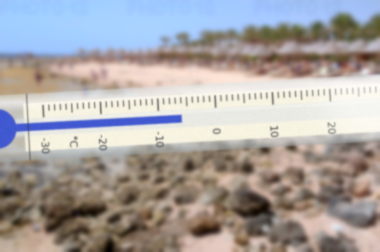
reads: -6
